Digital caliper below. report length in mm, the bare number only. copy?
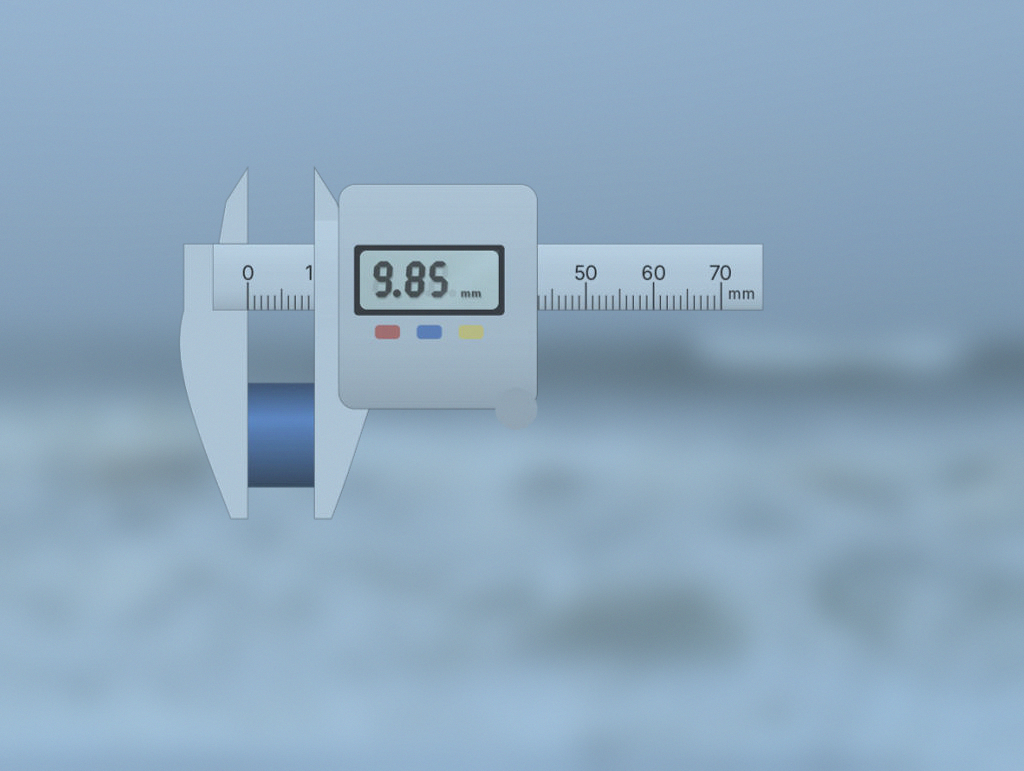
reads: 9.85
